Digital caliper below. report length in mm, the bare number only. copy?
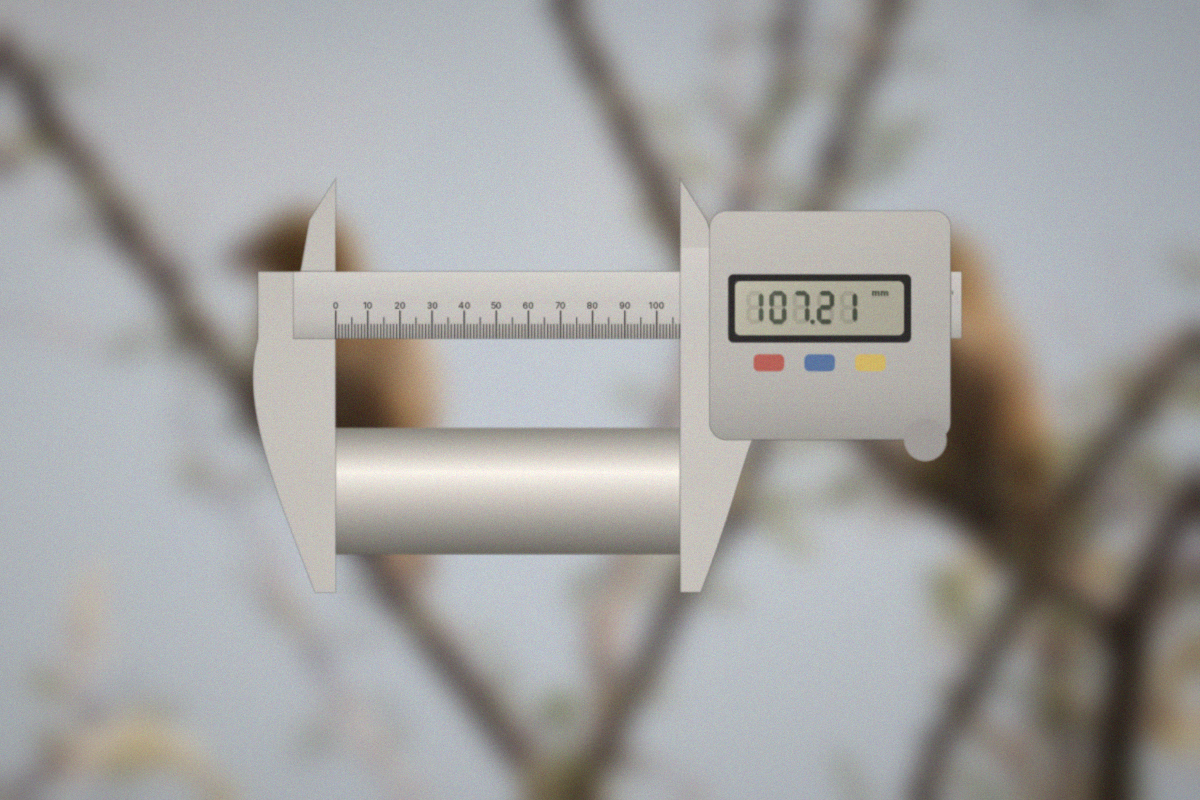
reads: 107.21
